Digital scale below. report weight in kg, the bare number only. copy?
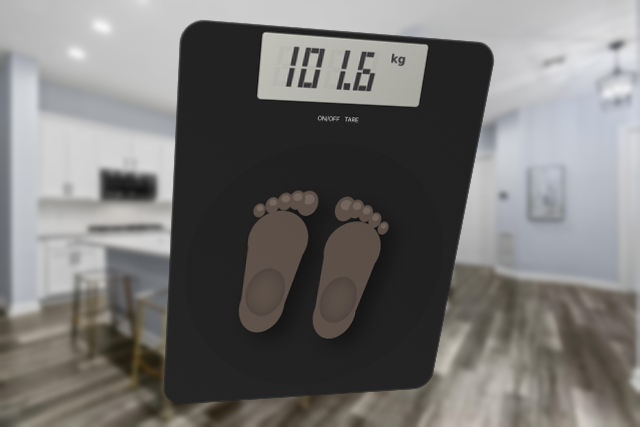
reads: 101.6
